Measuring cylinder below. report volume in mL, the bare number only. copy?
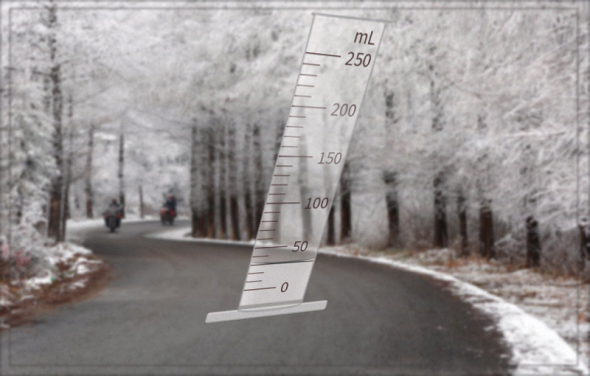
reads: 30
